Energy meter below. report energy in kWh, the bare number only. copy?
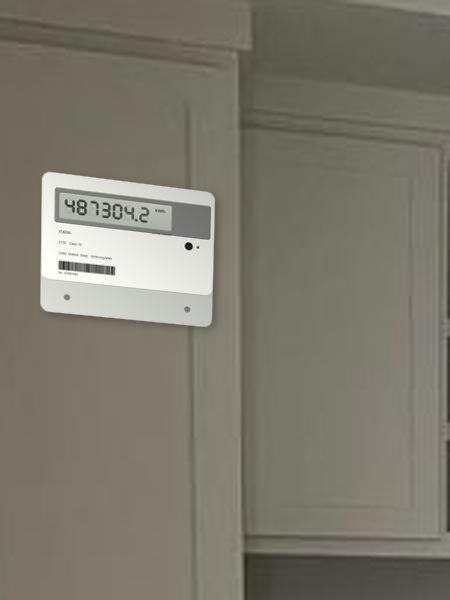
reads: 487304.2
